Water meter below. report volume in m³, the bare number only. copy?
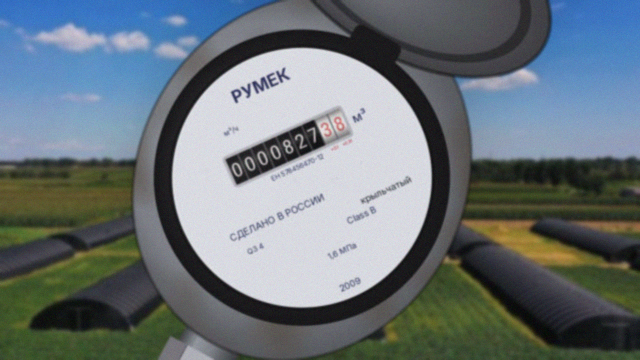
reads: 827.38
